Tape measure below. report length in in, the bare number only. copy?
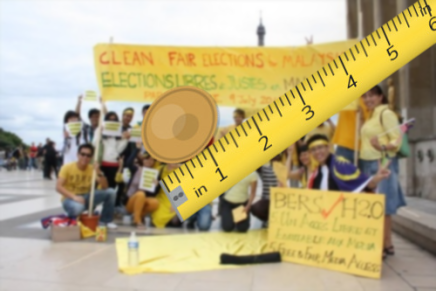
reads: 1.5
